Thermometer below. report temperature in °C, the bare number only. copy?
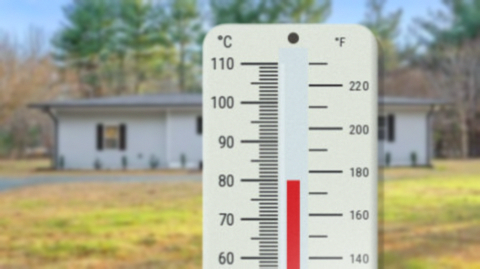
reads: 80
